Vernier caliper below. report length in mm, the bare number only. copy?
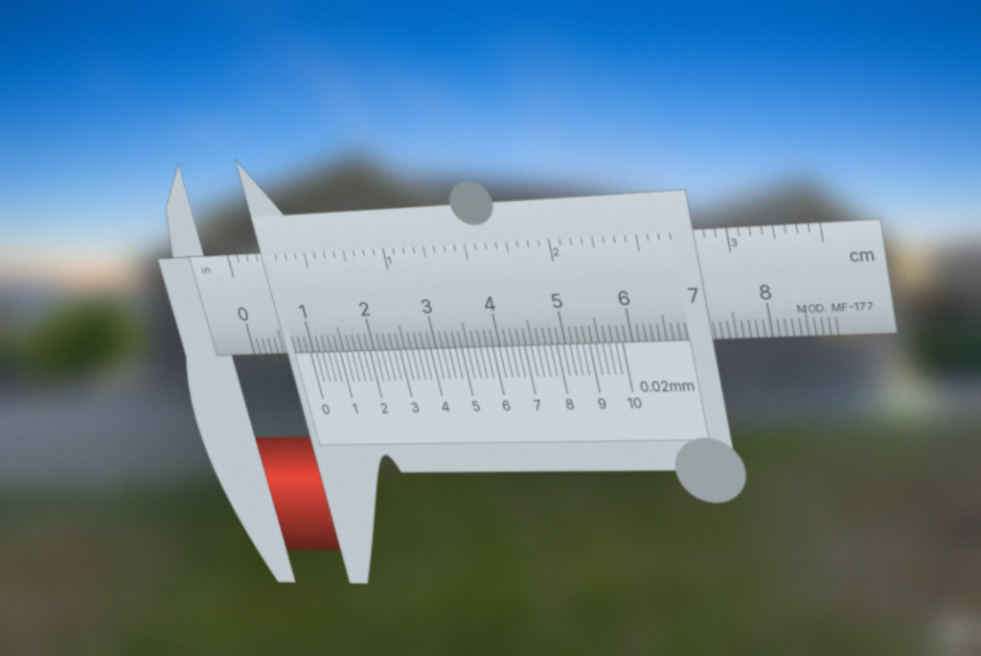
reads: 9.5
